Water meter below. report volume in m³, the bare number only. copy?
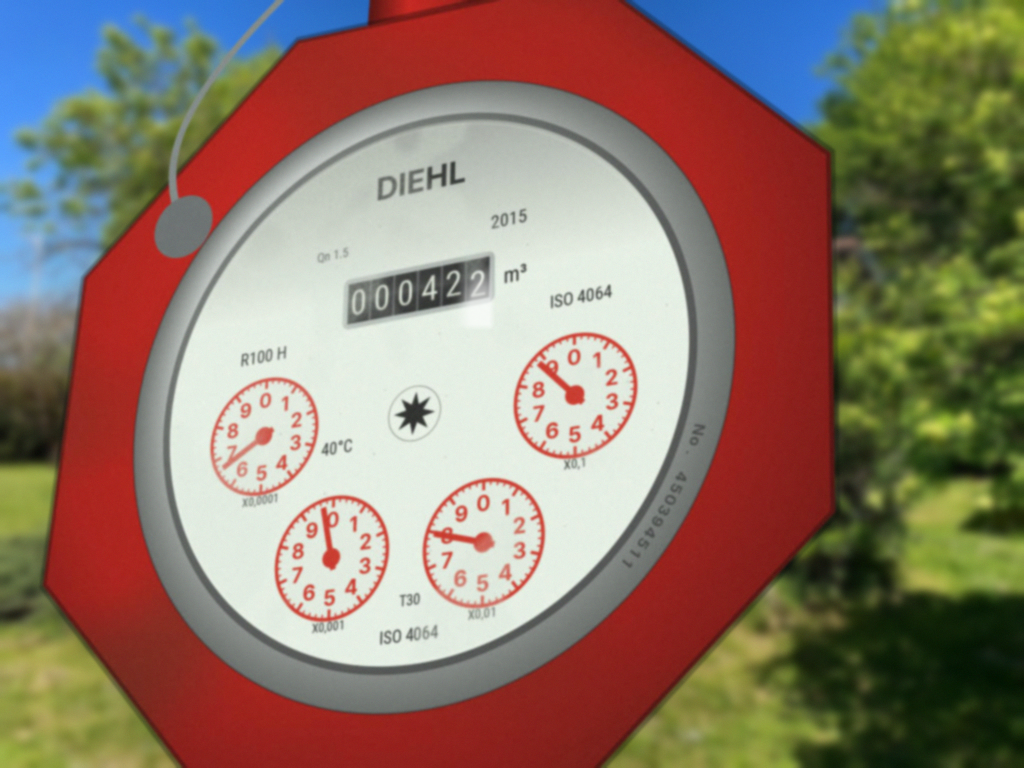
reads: 421.8796
